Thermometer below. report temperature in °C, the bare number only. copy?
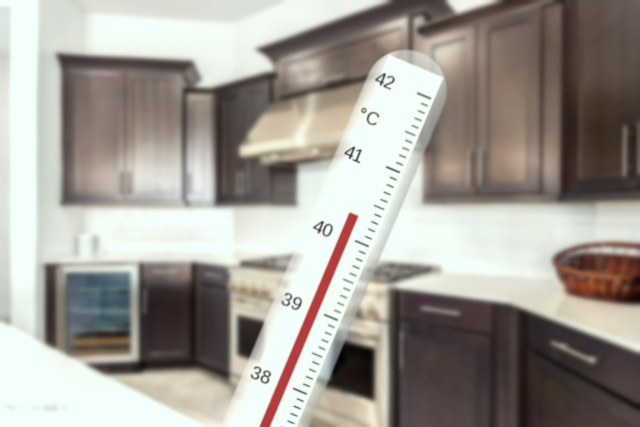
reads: 40.3
